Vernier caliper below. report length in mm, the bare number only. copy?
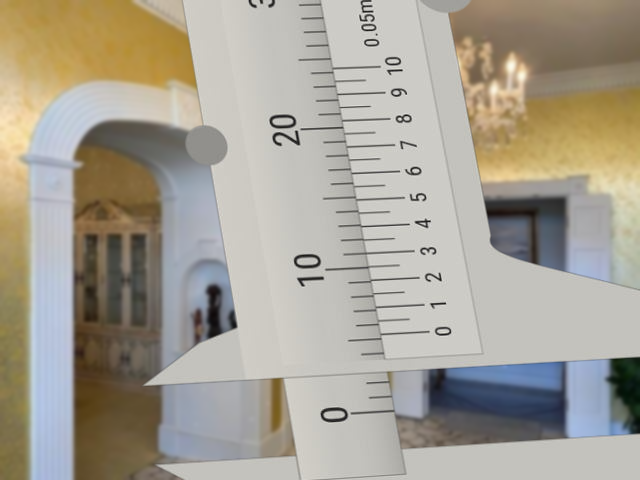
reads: 5.3
